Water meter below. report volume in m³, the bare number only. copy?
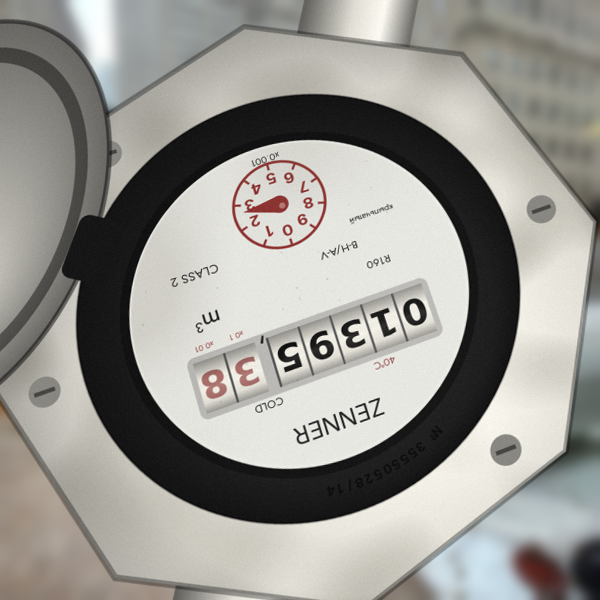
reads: 1395.382
